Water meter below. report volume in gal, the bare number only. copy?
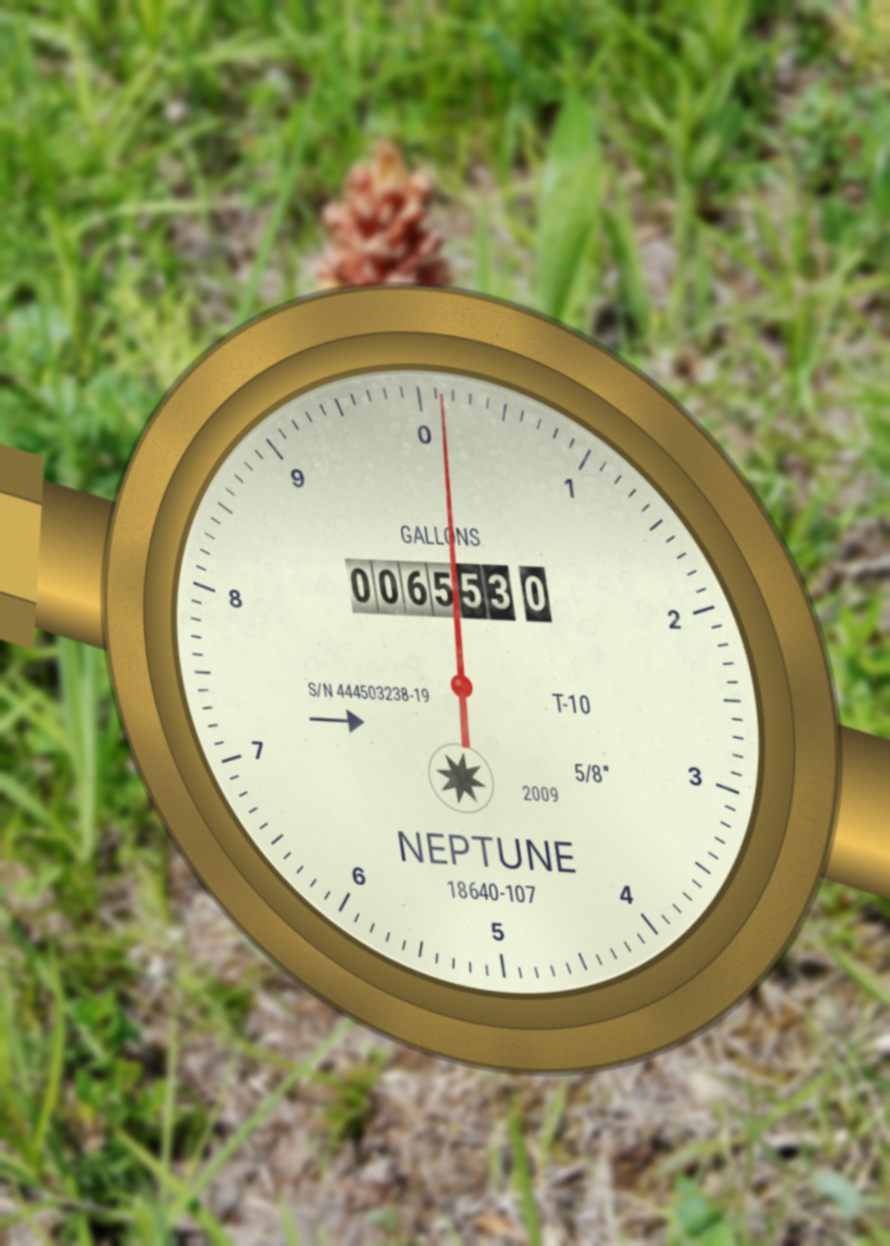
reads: 65530.1
